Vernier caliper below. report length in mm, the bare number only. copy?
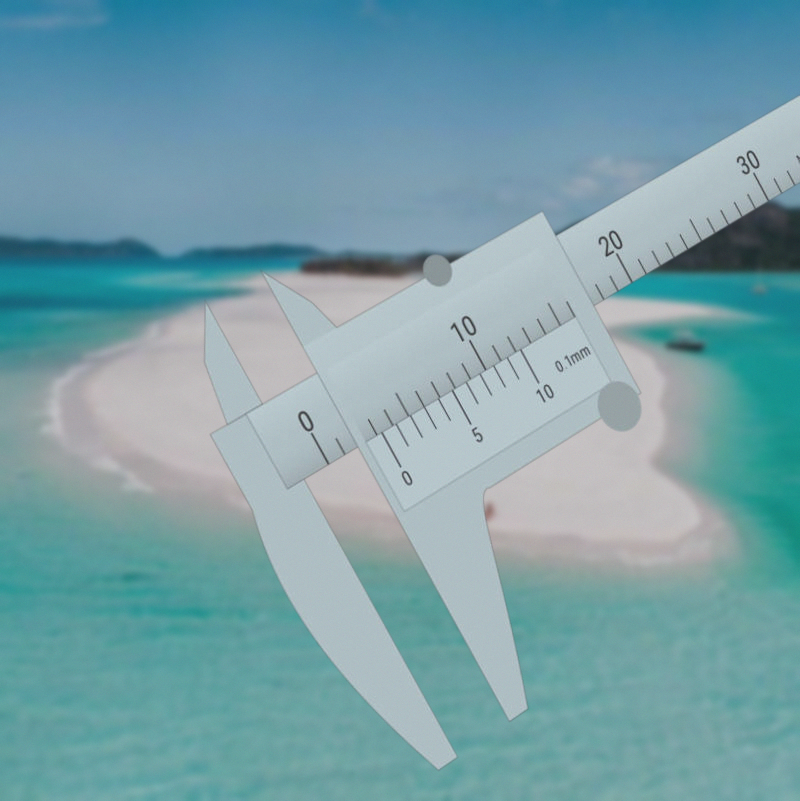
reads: 3.3
